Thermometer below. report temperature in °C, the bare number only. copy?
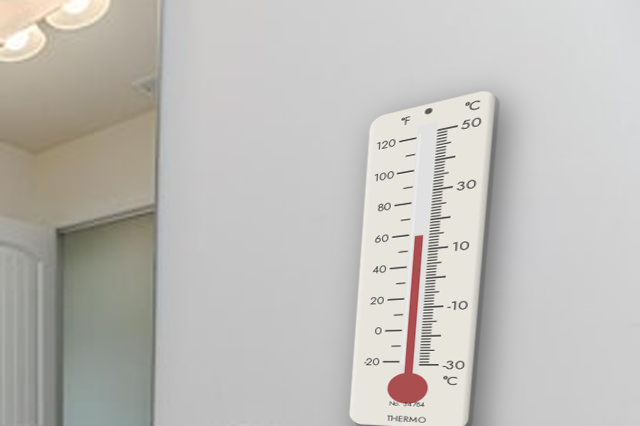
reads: 15
